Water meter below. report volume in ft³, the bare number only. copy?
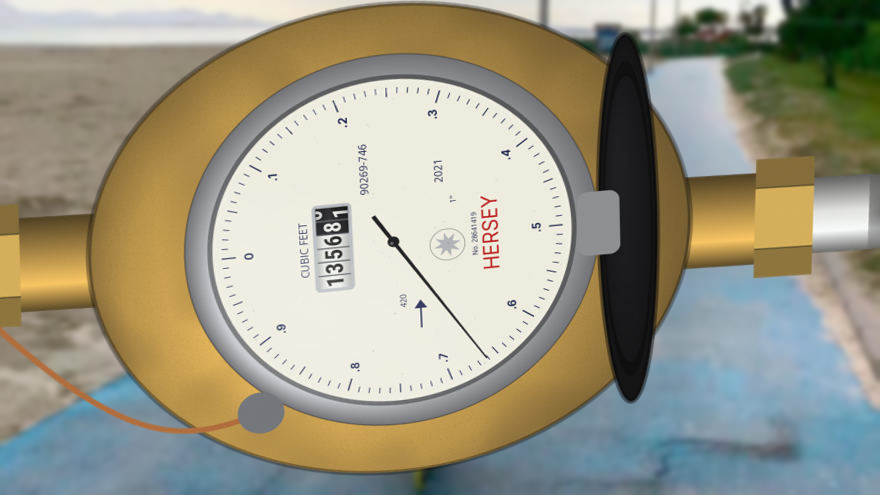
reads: 135680.66
